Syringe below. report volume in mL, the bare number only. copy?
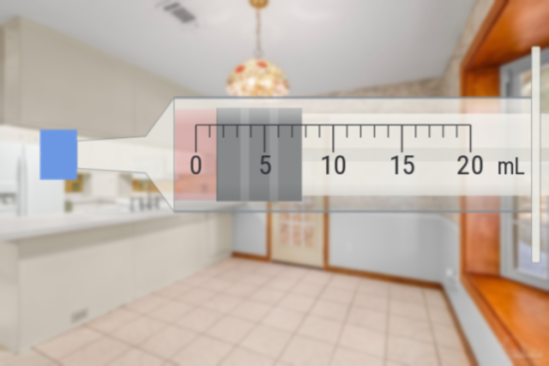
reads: 1.5
